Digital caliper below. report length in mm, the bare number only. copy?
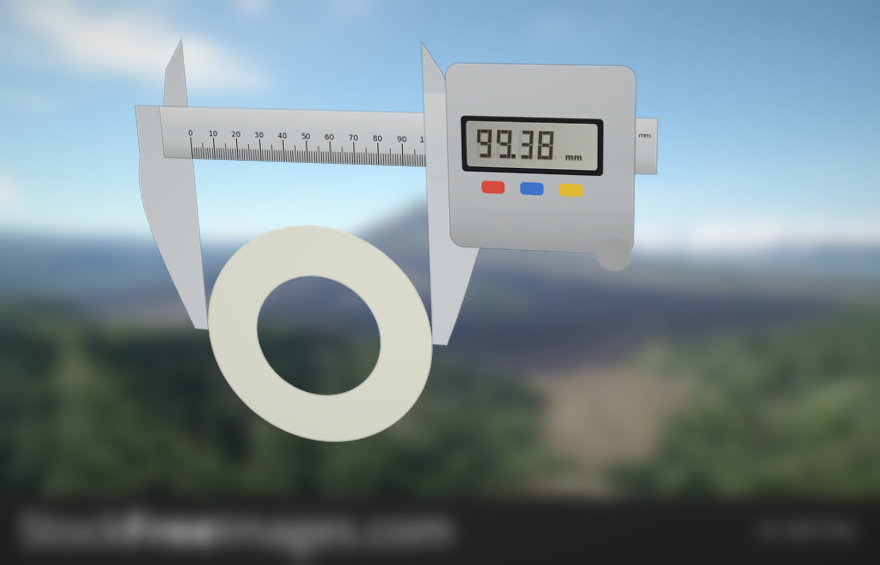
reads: 99.38
